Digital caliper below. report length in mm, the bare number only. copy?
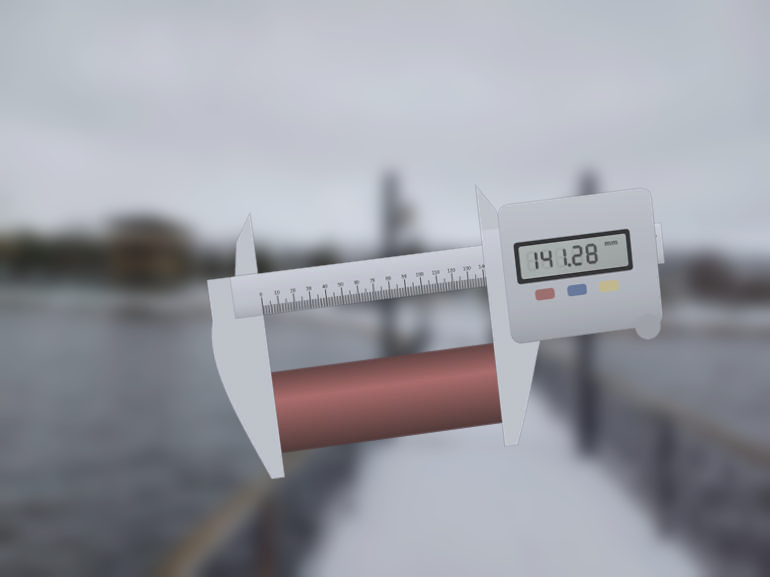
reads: 141.28
